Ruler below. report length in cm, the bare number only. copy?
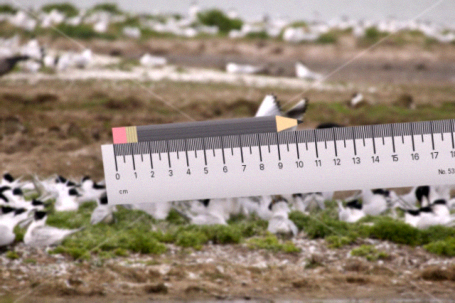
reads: 10.5
